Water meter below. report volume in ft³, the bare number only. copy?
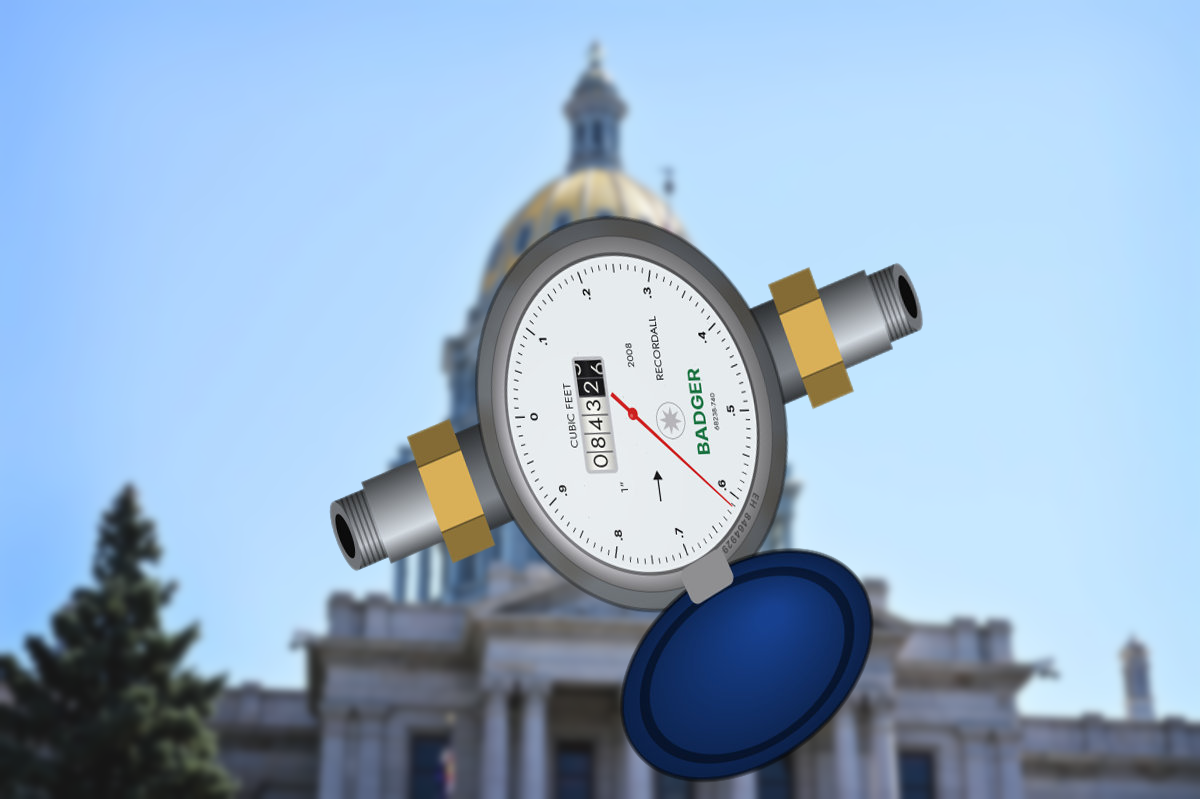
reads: 84325.61
